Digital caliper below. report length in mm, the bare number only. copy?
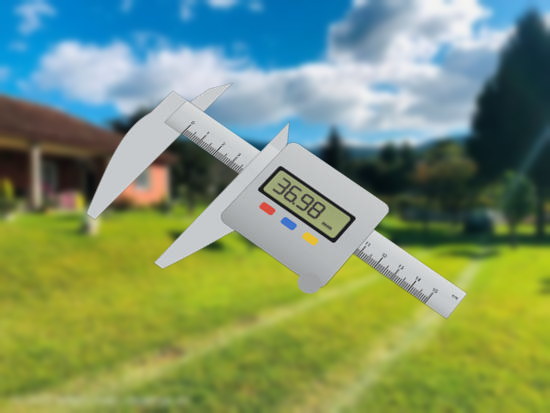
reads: 36.98
